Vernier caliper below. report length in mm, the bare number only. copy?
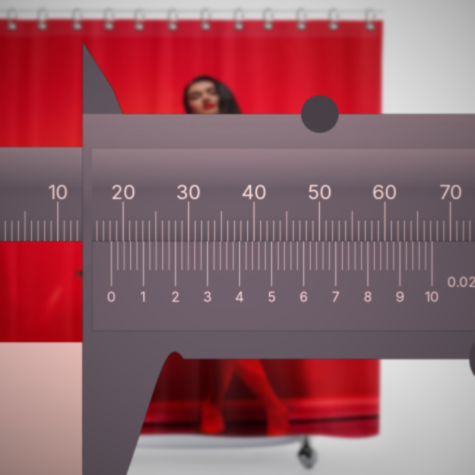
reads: 18.2
